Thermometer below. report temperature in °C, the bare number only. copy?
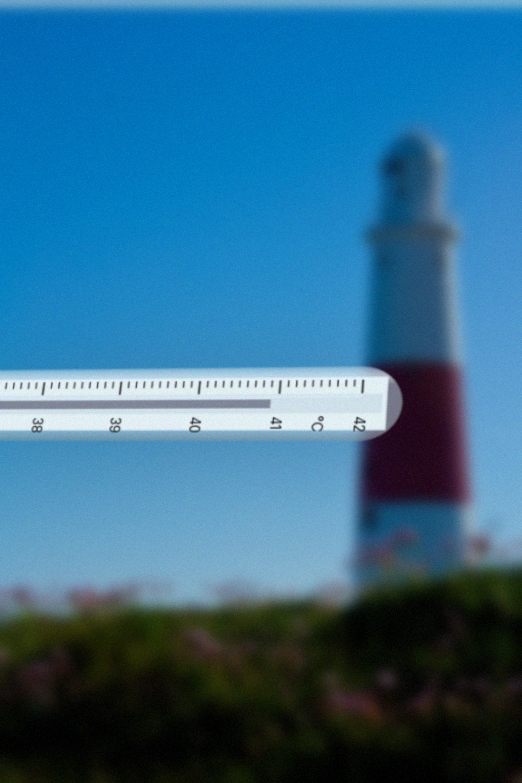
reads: 40.9
